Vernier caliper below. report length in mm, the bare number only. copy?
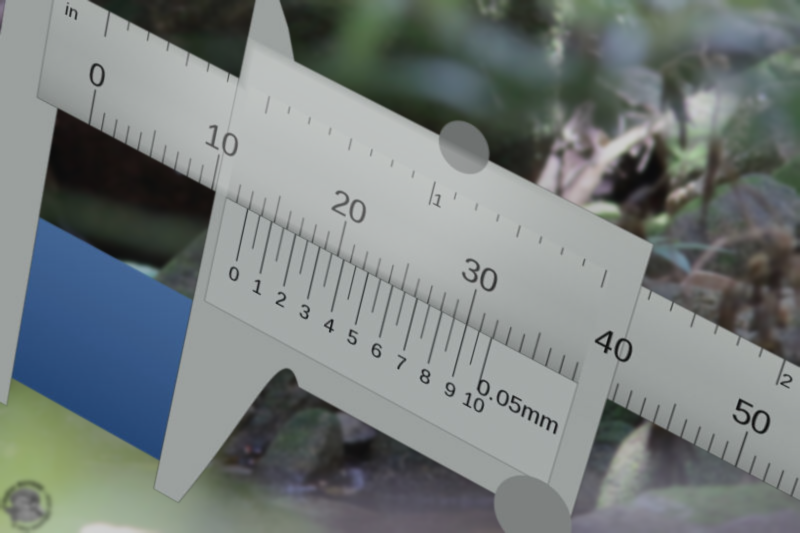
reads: 12.9
